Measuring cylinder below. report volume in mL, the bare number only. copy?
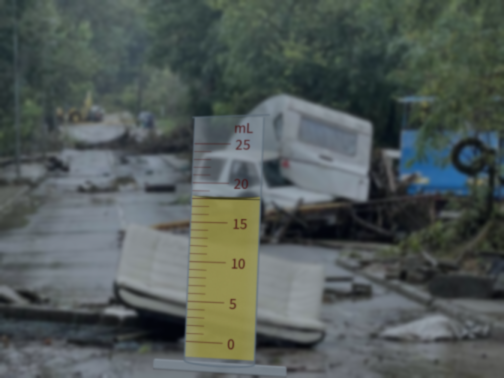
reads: 18
